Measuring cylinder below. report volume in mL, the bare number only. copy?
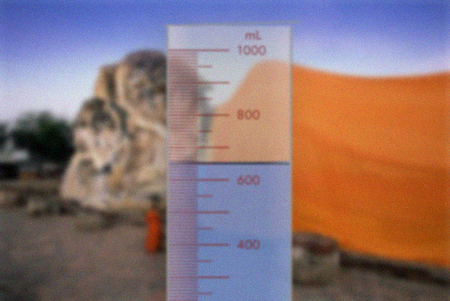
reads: 650
